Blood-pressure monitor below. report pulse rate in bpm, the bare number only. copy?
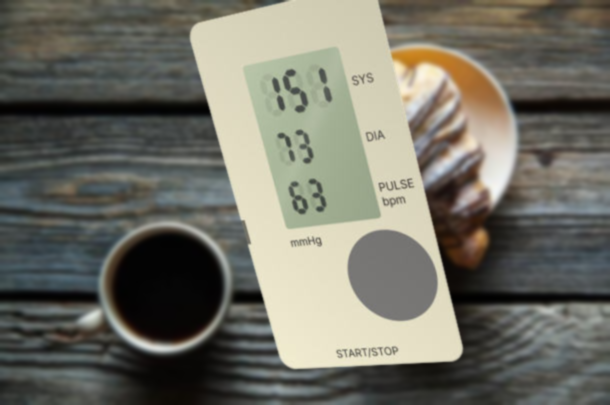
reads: 63
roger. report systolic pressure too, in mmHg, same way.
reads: 151
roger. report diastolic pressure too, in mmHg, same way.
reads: 73
